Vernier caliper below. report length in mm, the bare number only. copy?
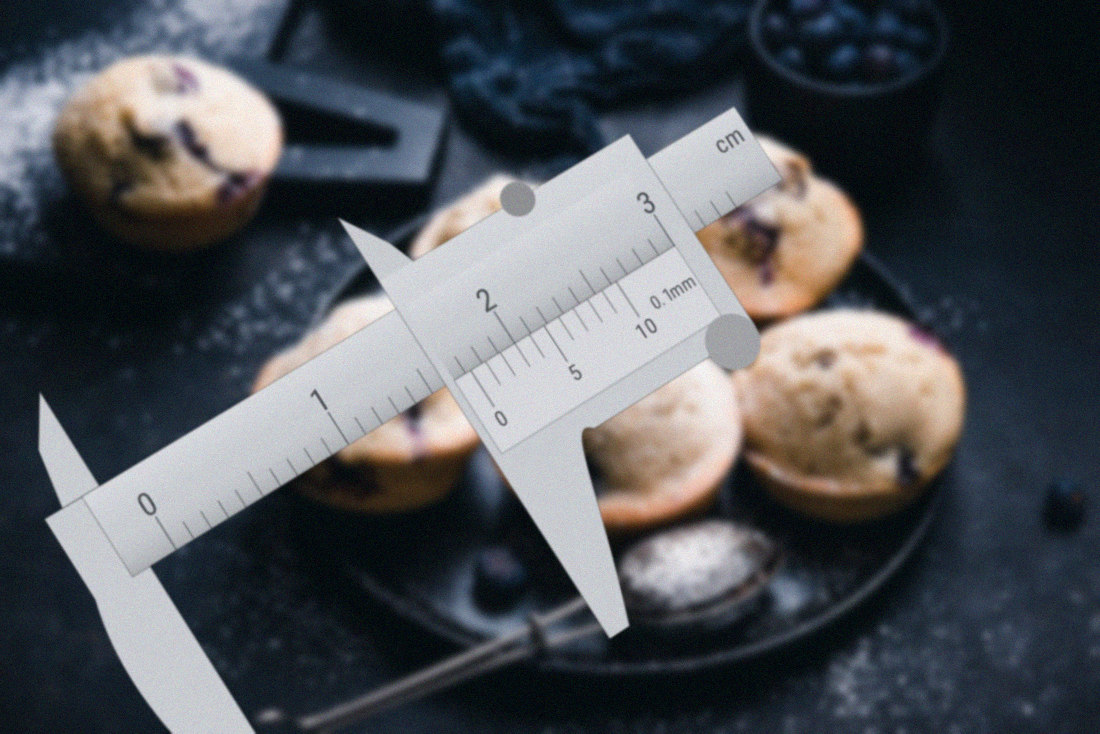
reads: 17.3
